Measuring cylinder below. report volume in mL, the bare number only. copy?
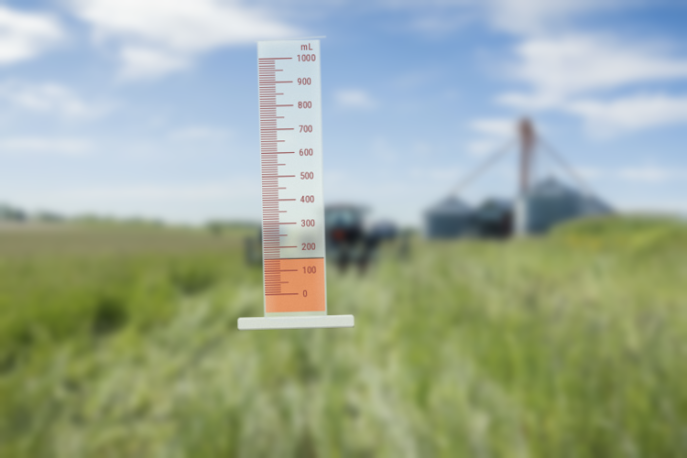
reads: 150
